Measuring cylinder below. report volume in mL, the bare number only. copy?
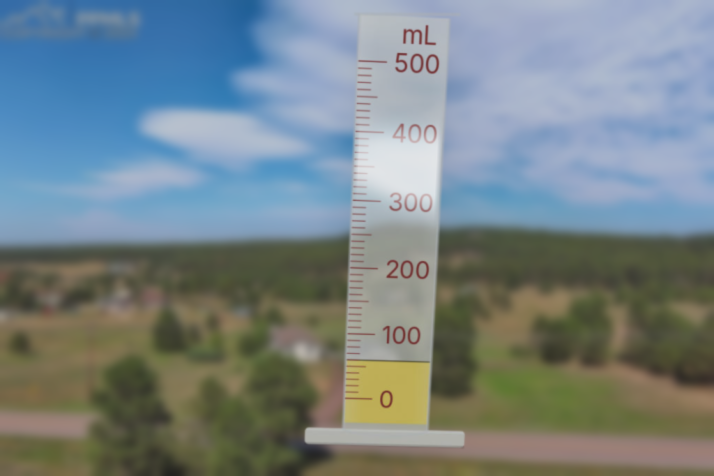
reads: 60
